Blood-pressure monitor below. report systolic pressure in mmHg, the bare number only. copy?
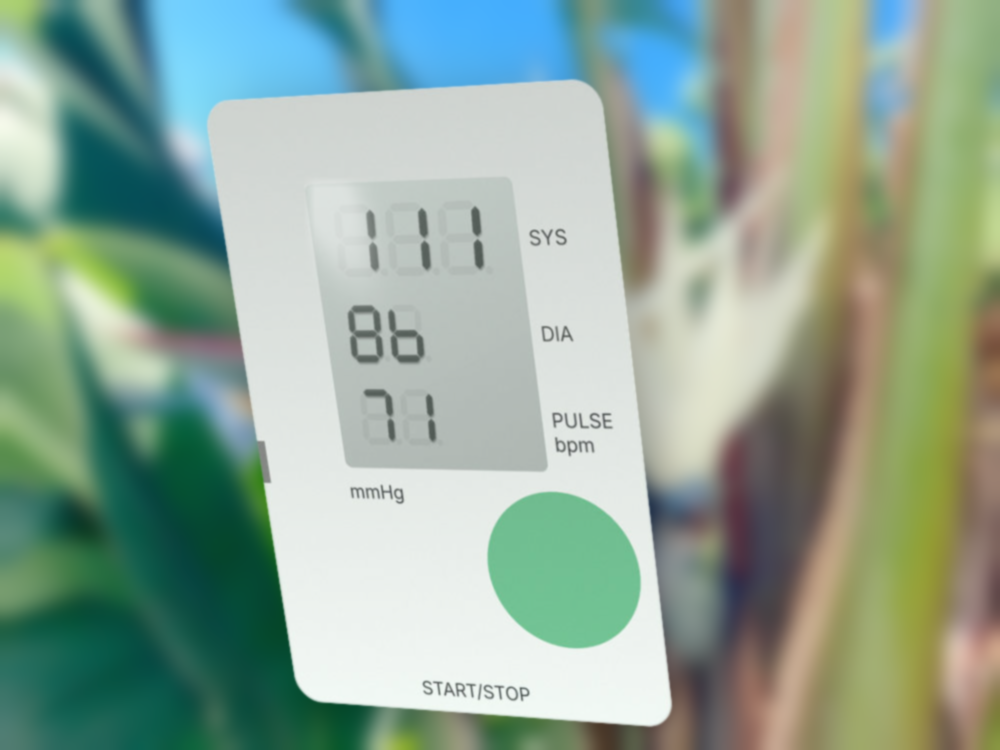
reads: 111
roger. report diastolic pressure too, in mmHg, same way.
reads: 86
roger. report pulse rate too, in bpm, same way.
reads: 71
